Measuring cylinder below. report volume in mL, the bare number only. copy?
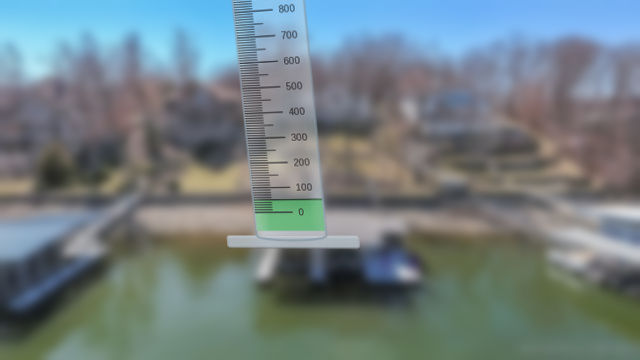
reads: 50
